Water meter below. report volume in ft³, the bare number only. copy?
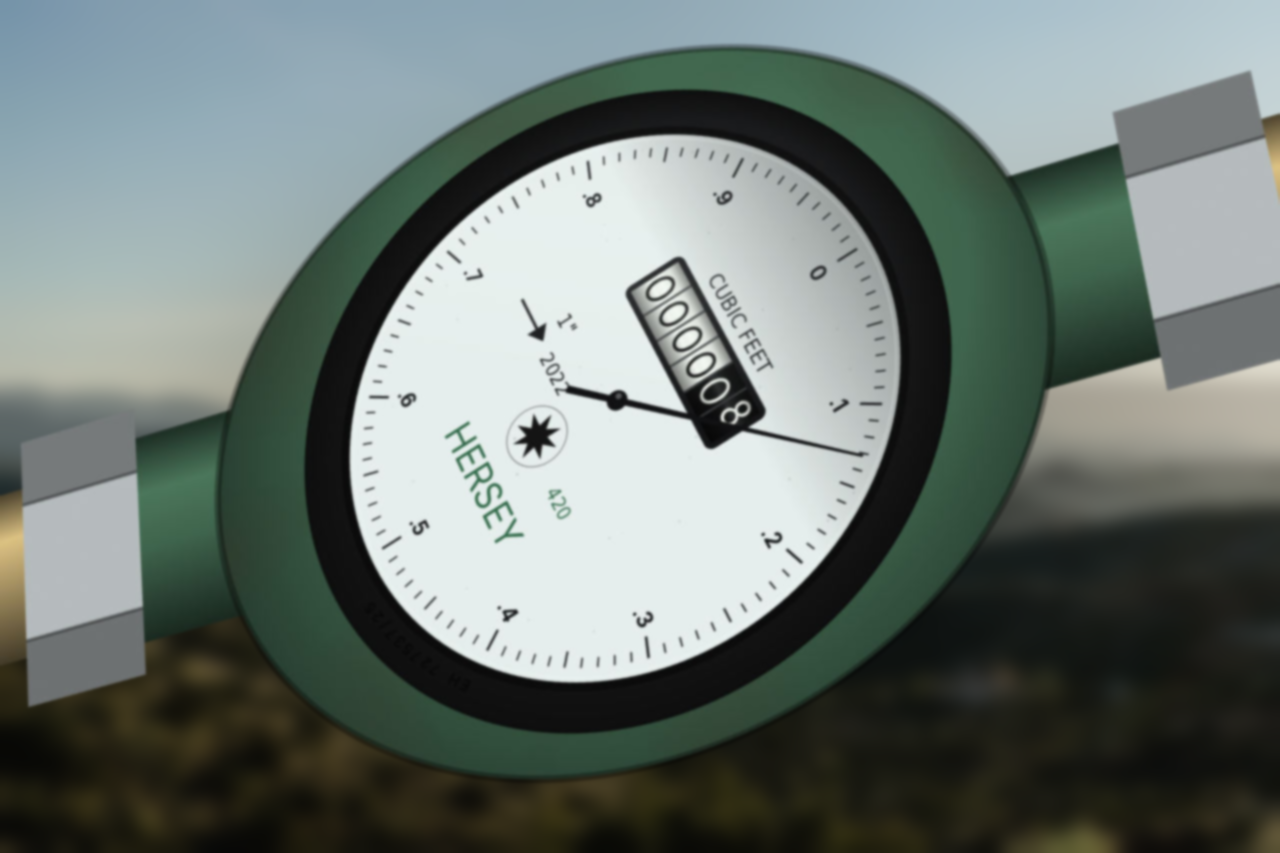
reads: 8.13
